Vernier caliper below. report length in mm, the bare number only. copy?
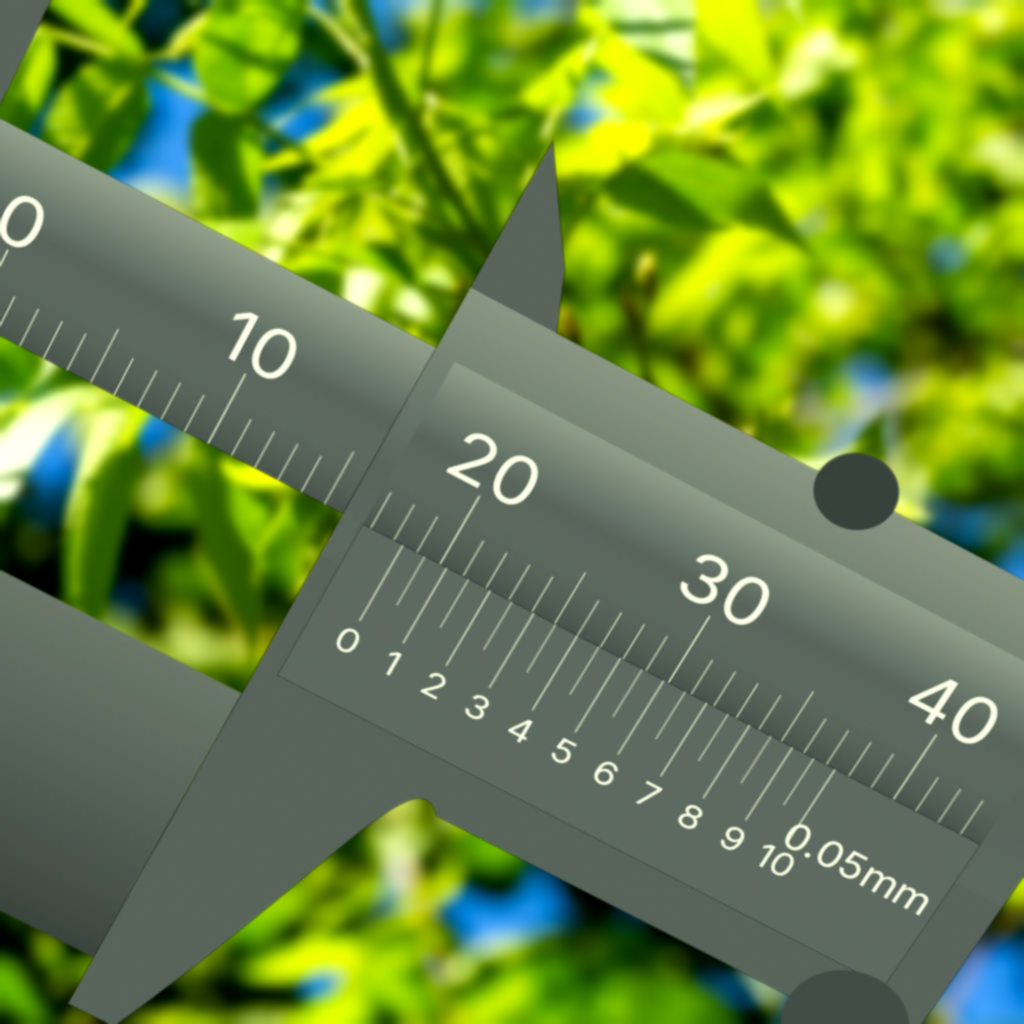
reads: 18.4
